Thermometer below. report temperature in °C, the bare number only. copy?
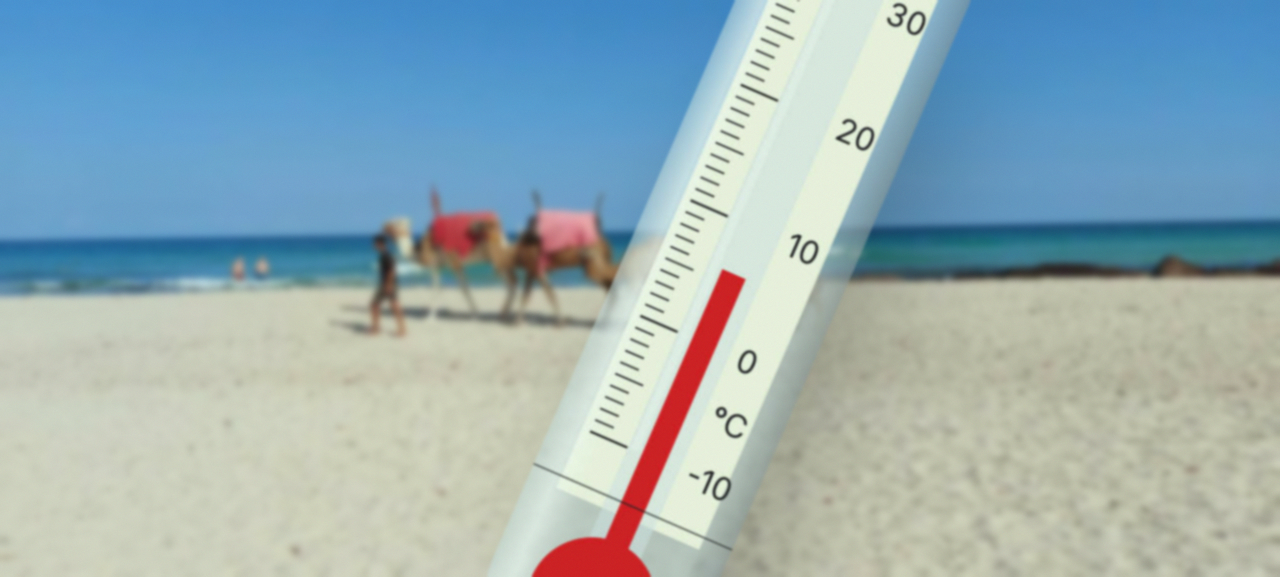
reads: 6
